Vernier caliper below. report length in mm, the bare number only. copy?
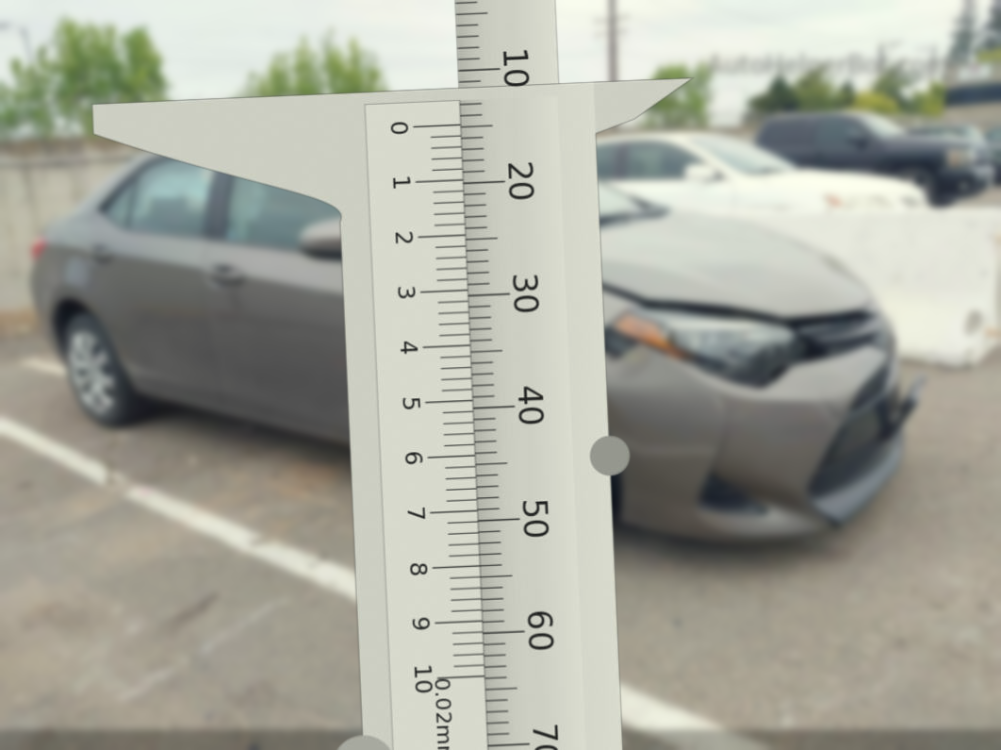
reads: 14.8
